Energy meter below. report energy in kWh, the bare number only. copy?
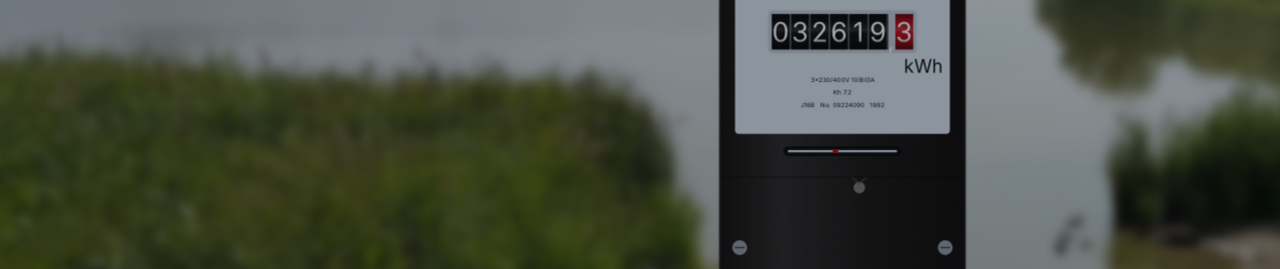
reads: 32619.3
